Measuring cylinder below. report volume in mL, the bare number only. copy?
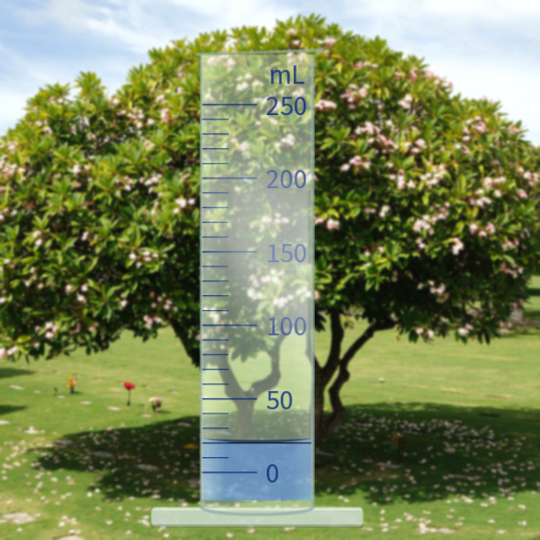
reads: 20
